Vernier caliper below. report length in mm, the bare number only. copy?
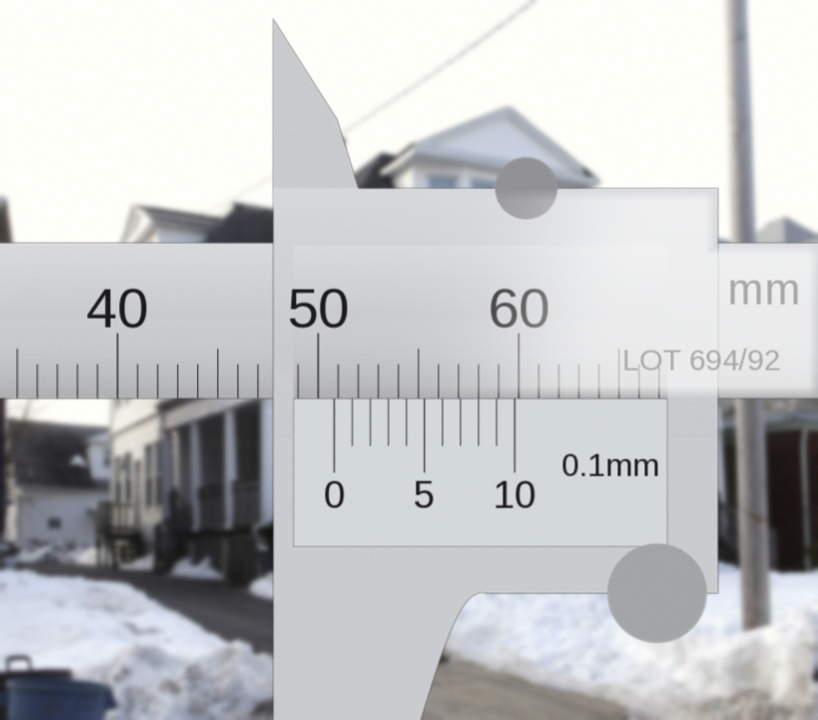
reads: 50.8
